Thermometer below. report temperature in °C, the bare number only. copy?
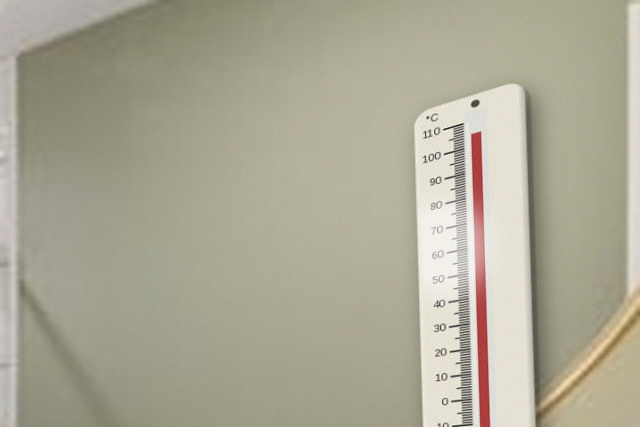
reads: 105
